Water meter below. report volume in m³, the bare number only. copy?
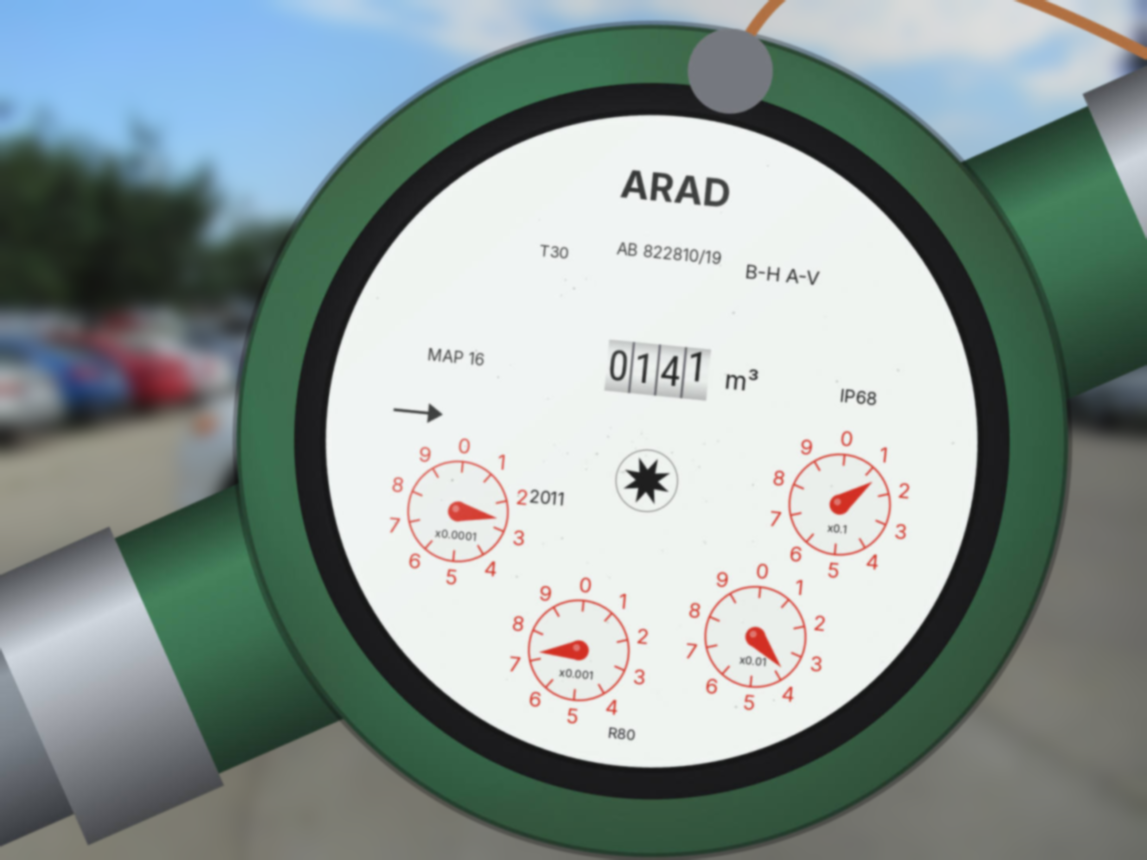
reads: 141.1372
